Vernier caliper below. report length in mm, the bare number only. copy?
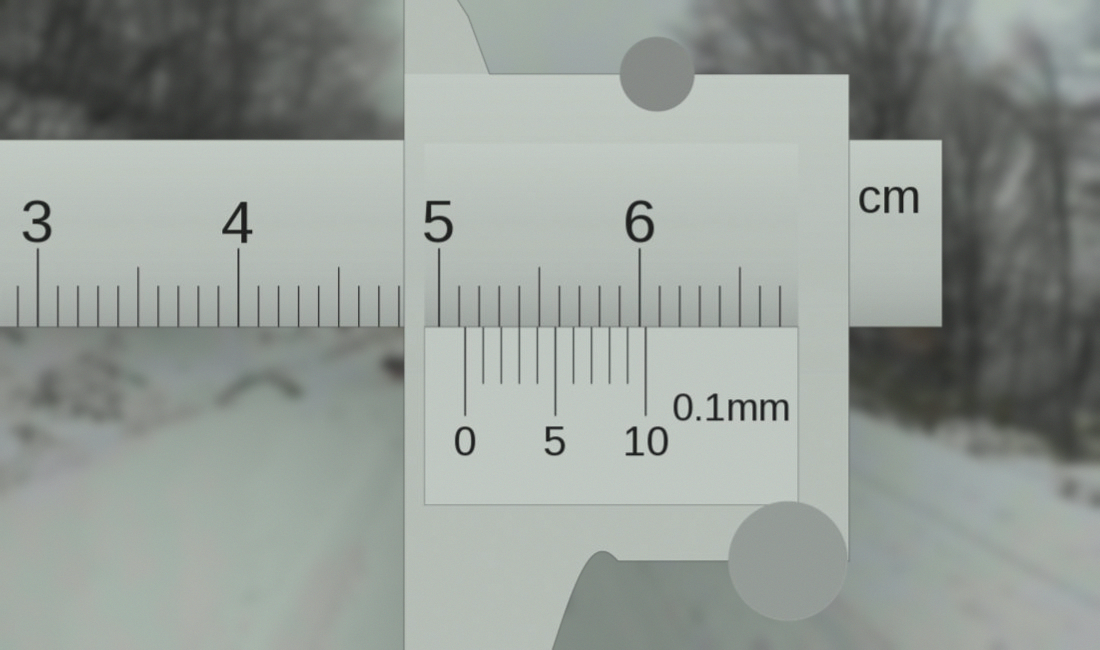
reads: 51.3
